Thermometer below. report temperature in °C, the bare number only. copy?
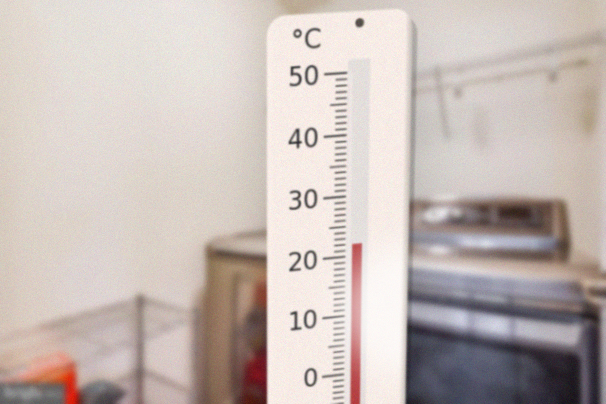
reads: 22
